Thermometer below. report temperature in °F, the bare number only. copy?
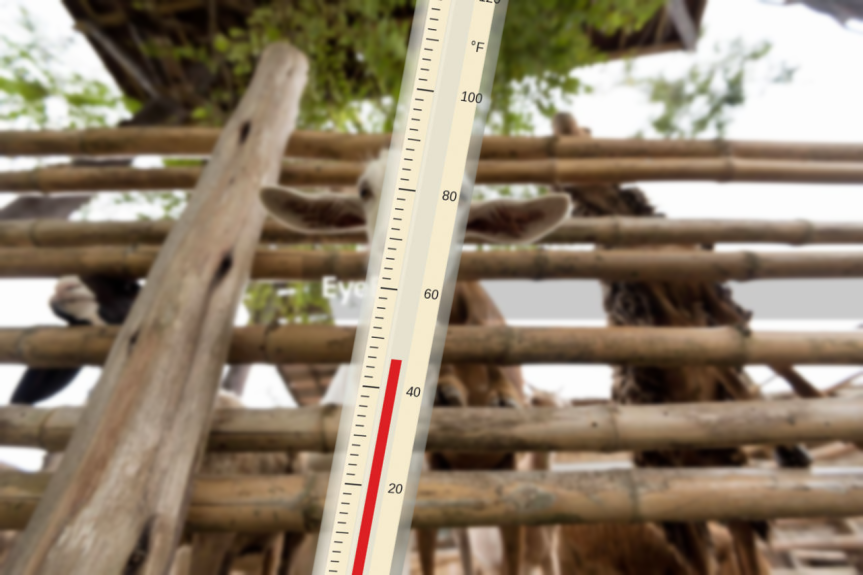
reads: 46
